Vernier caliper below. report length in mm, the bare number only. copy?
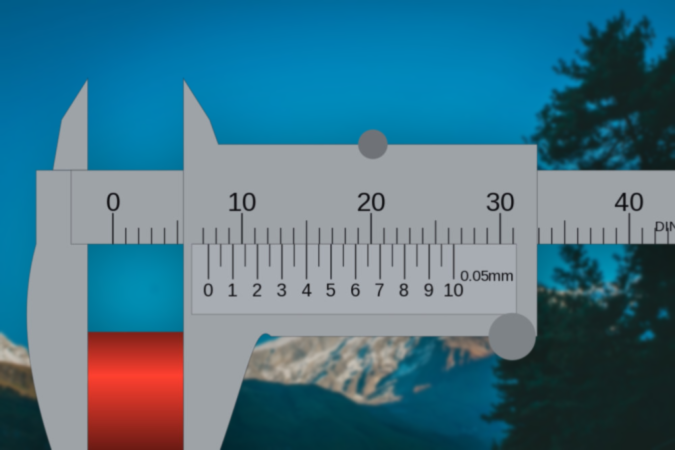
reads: 7.4
